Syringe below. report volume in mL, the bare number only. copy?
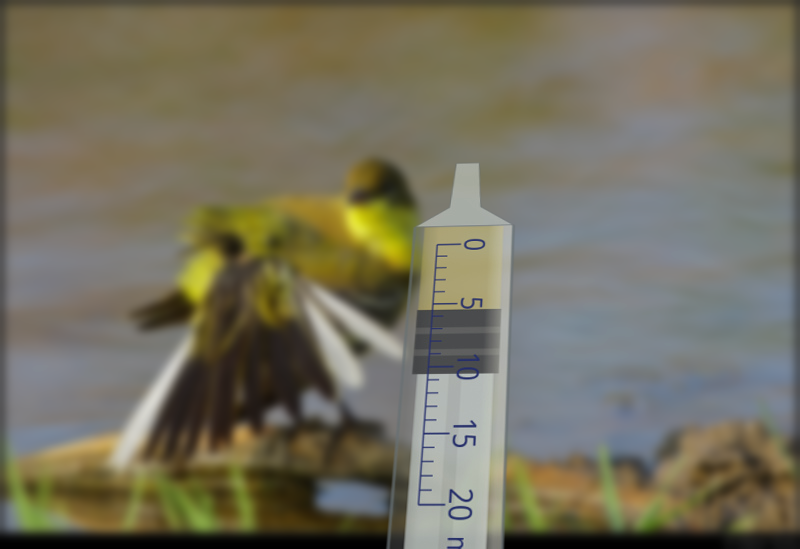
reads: 5.5
